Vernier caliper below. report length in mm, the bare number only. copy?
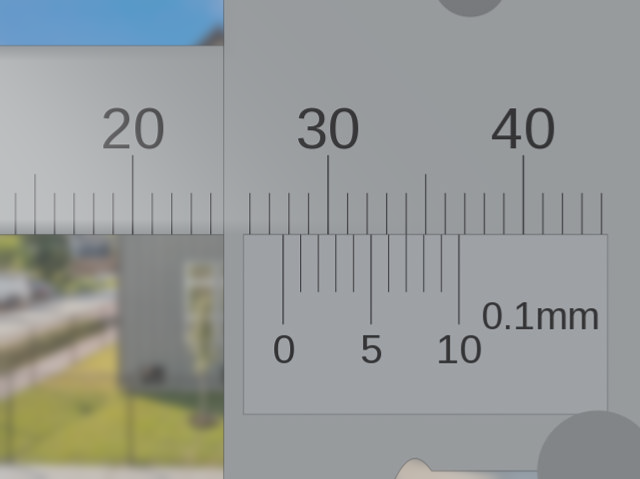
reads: 27.7
